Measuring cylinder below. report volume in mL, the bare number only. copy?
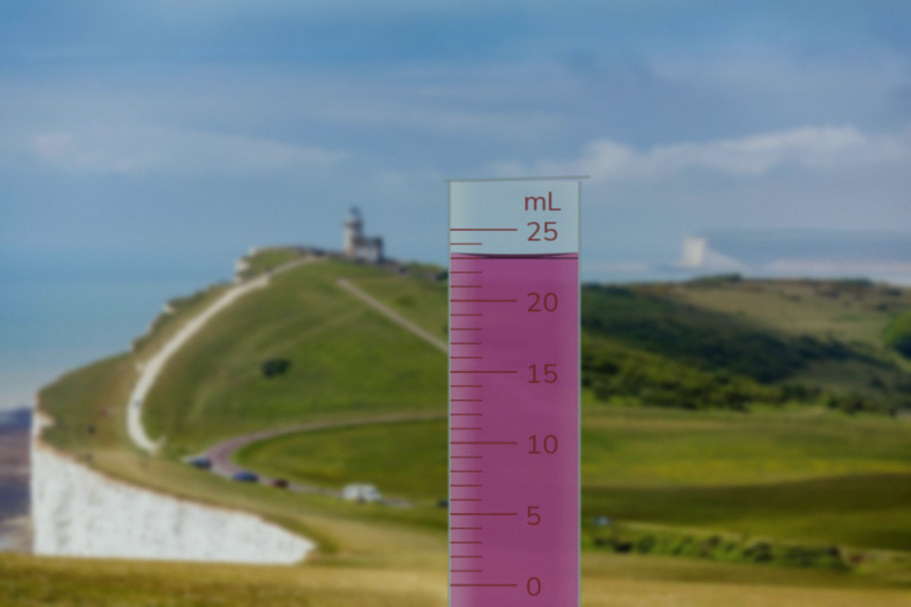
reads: 23
